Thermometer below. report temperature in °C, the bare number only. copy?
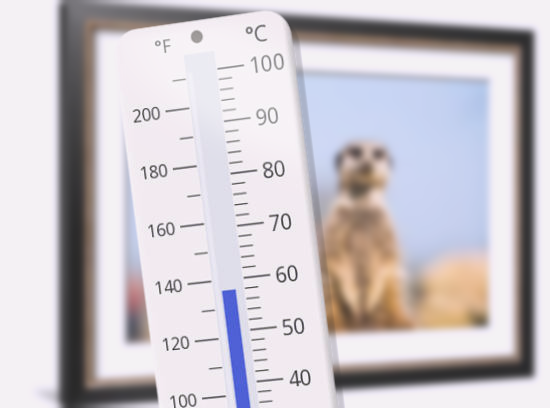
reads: 58
